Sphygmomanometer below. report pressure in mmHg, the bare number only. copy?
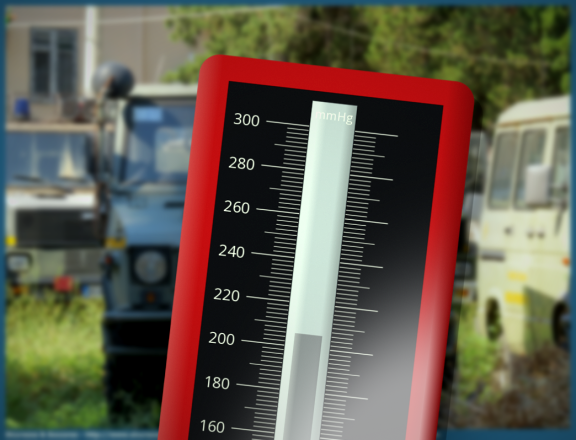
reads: 206
